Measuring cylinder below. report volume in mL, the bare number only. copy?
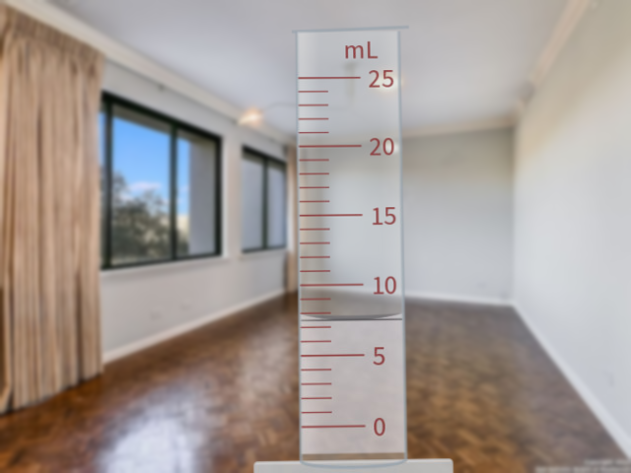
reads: 7.5
